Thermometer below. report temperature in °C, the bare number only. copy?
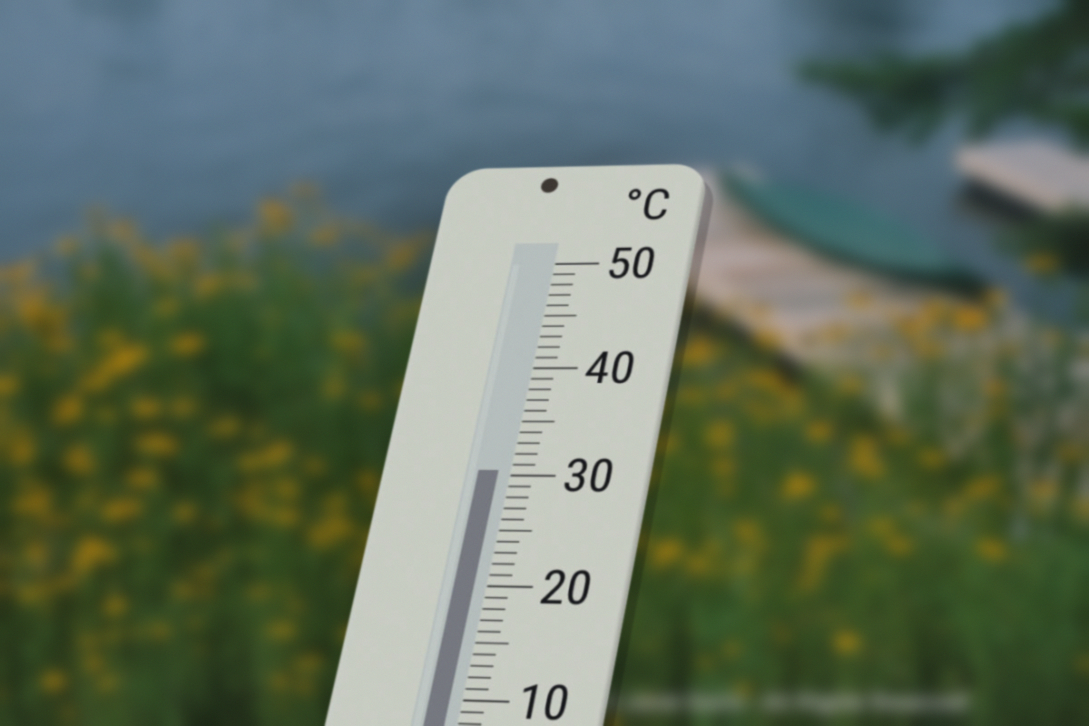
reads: 30.5
